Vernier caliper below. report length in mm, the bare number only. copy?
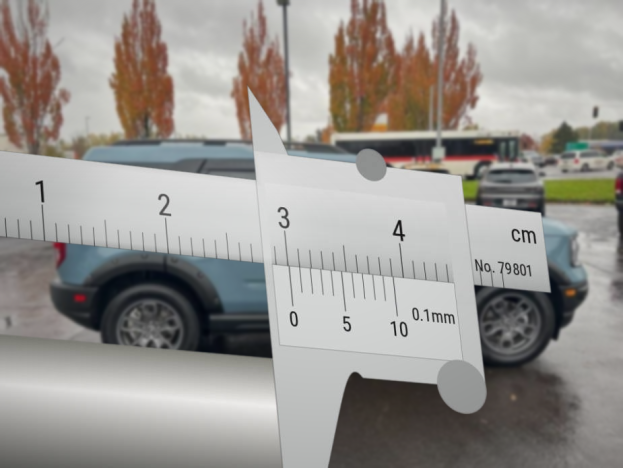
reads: 30.1
